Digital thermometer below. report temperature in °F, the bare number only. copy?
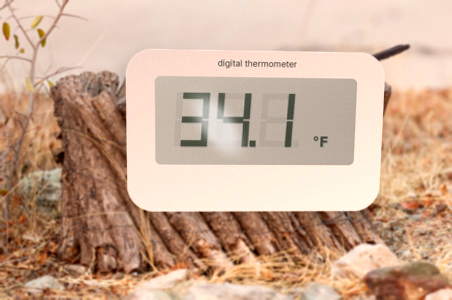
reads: 34.1
